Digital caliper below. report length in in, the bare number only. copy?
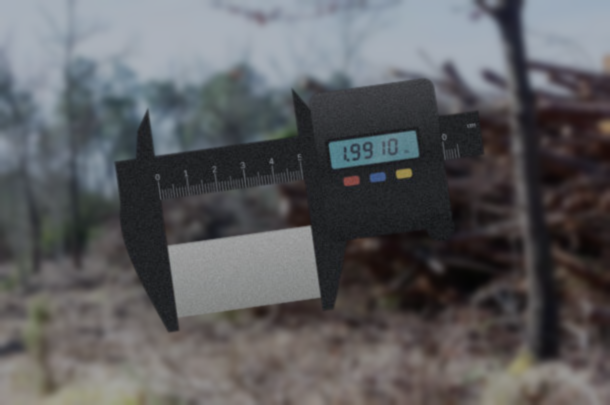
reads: 1.9910
